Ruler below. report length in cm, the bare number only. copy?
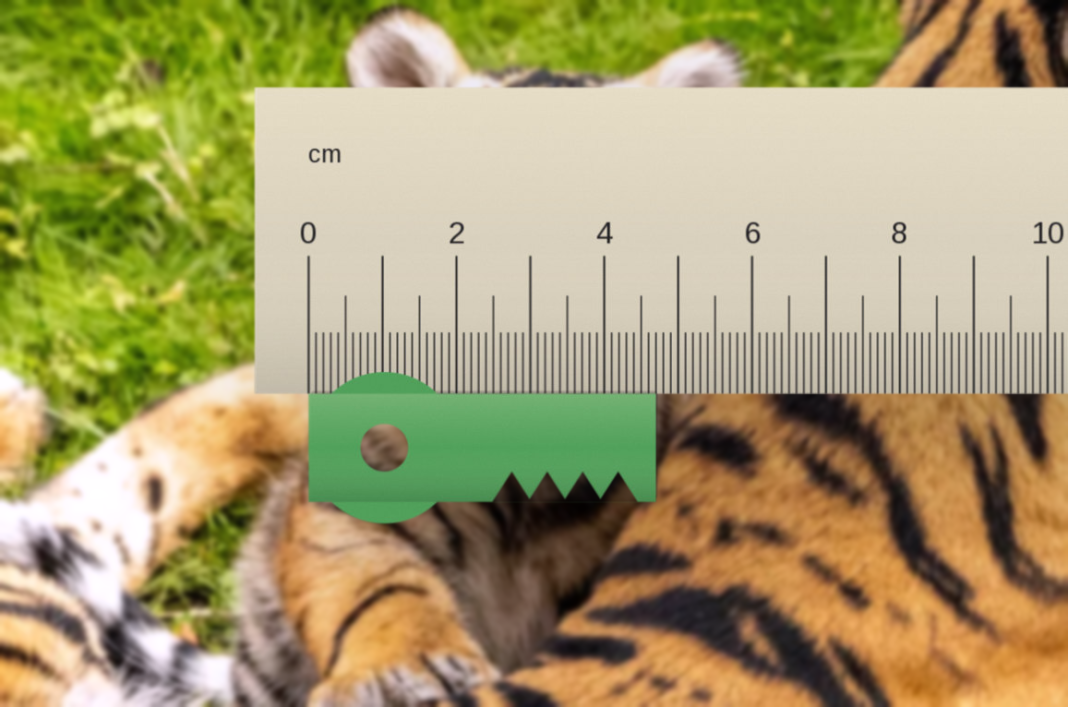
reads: 4.7
